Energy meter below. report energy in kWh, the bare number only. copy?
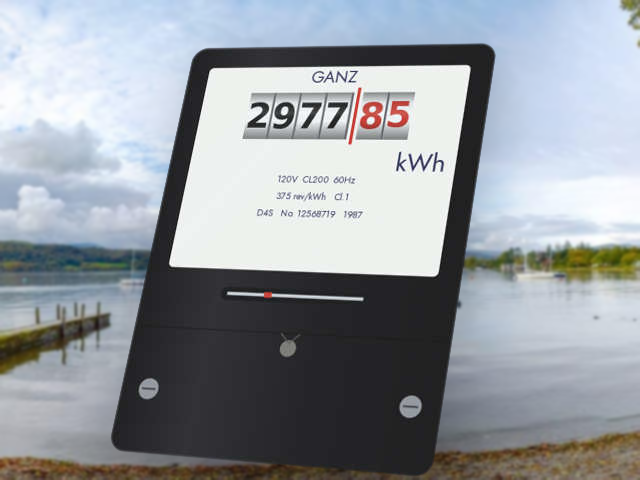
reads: 2977.85
